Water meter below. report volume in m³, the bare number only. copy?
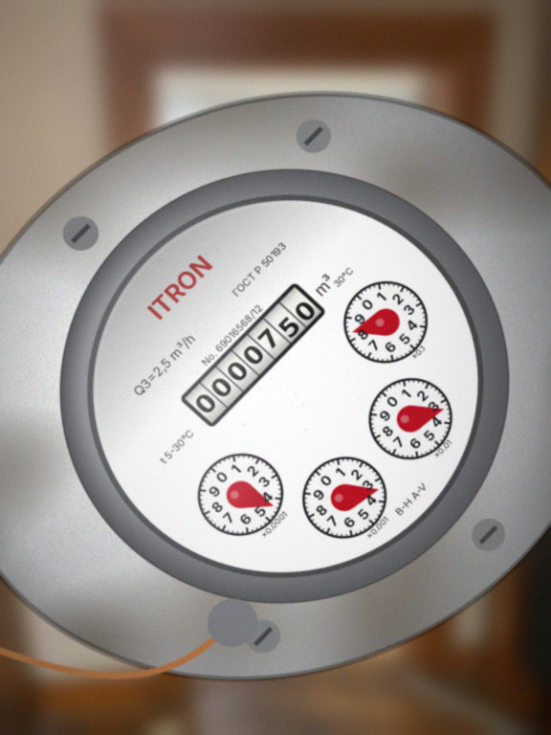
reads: 749.8334
